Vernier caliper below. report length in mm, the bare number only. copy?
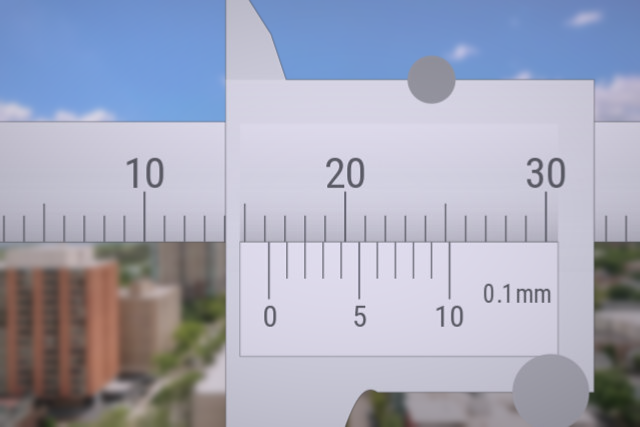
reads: 16.2
